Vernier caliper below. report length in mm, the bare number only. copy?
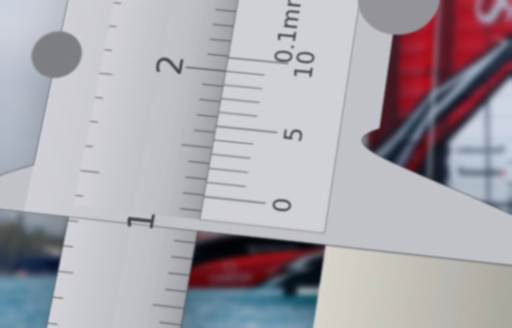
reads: 11.9
